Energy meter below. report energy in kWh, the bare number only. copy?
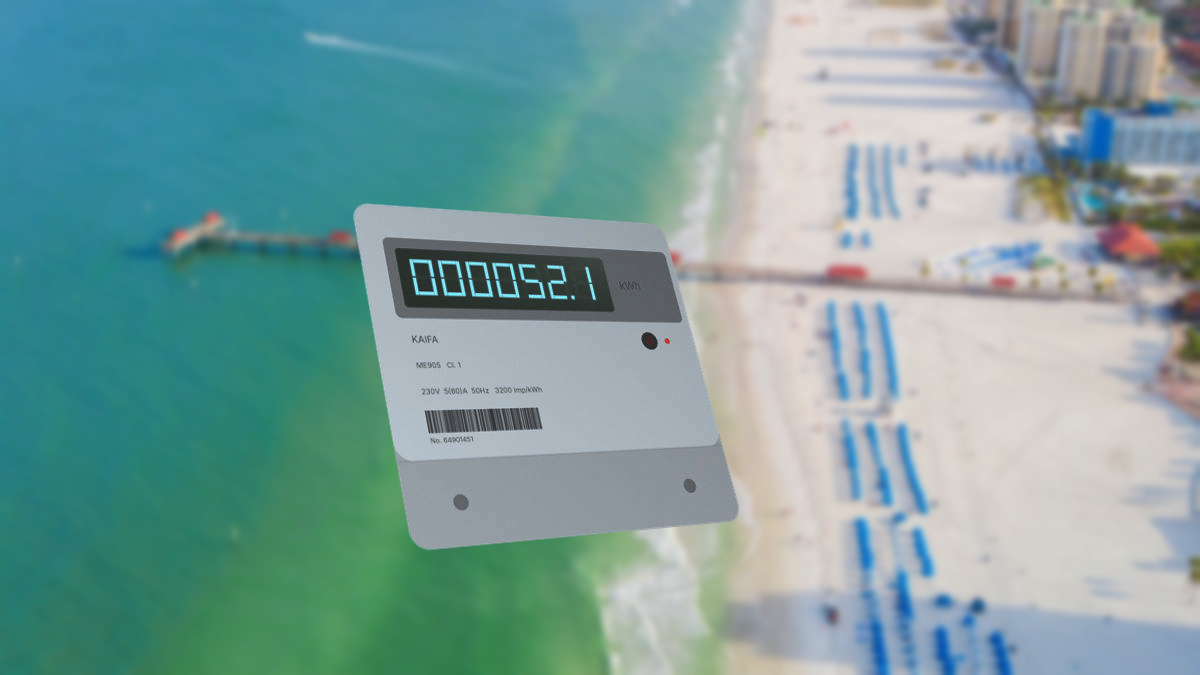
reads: 52.1
